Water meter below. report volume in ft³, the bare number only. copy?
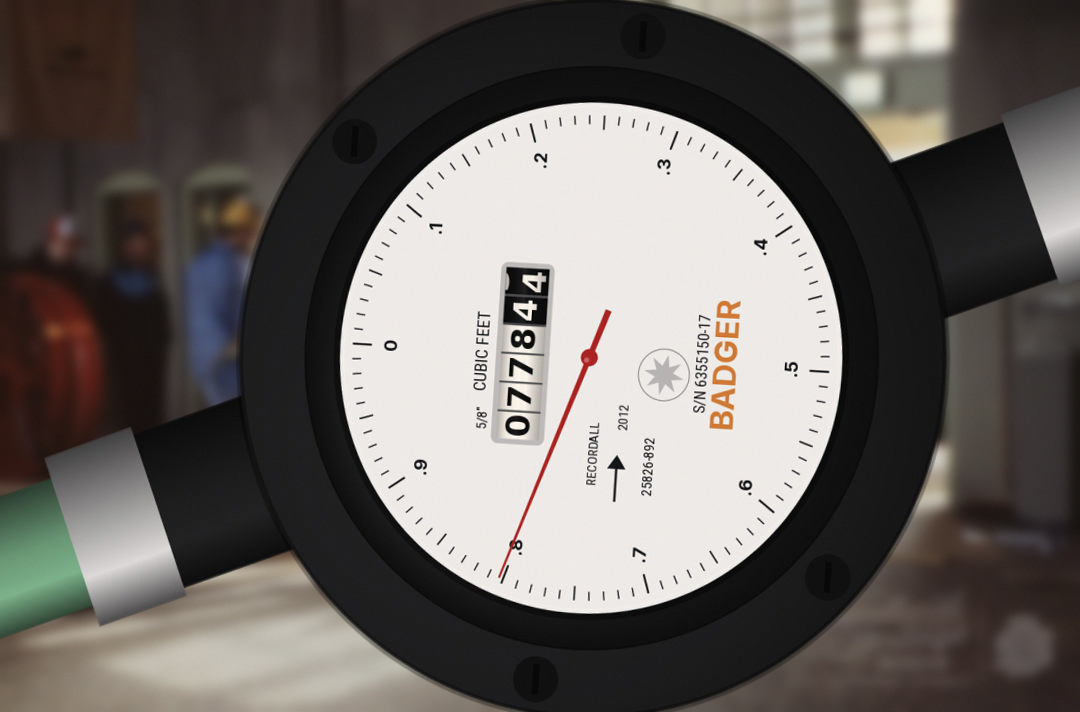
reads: 77843.80
